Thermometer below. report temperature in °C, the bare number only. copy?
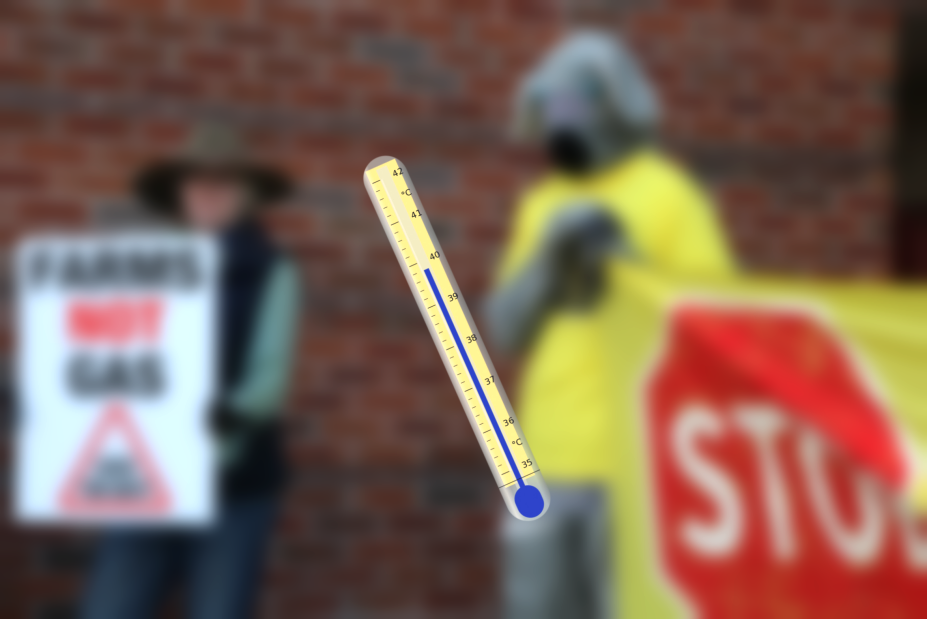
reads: 39.8
